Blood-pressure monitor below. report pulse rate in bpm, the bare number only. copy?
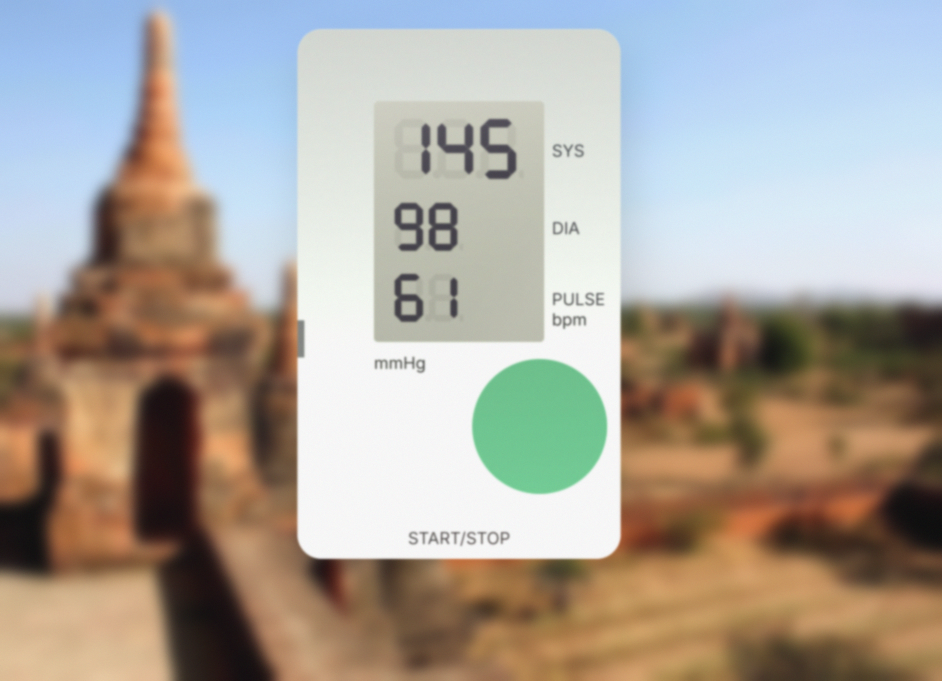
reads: 61
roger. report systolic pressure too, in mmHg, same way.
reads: 145
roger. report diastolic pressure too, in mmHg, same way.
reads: 98
